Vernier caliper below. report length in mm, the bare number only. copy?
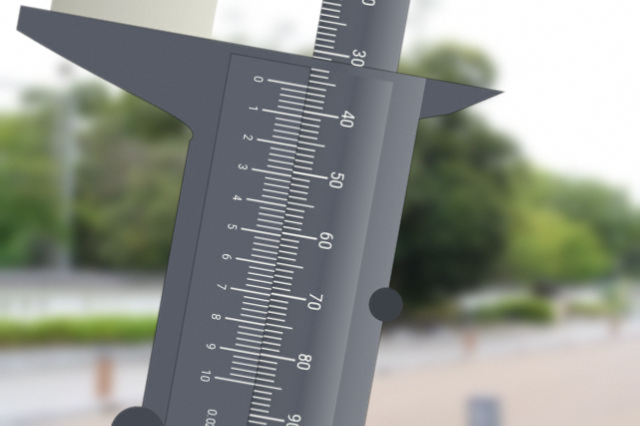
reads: 36.0
